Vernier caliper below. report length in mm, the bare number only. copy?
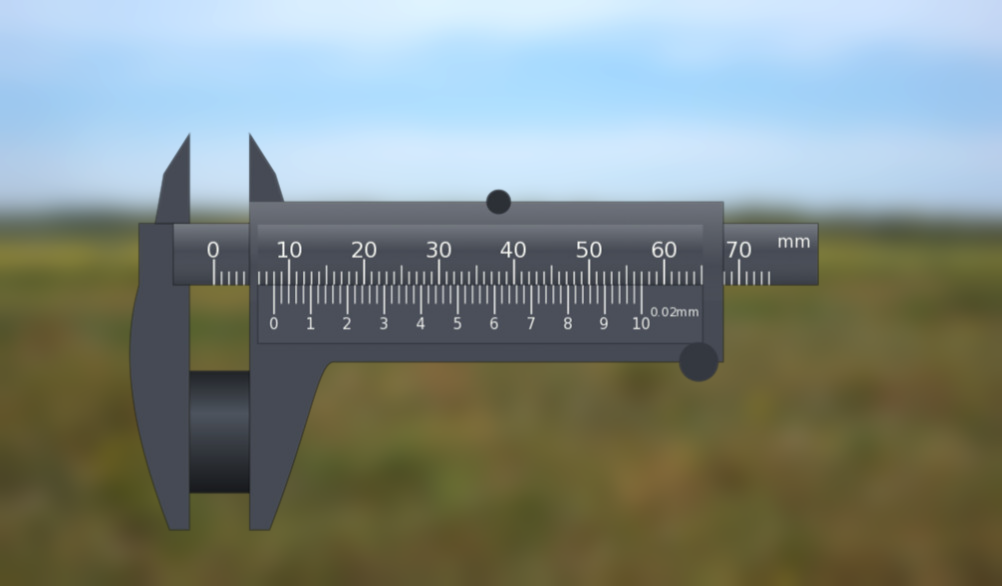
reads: 8.0
